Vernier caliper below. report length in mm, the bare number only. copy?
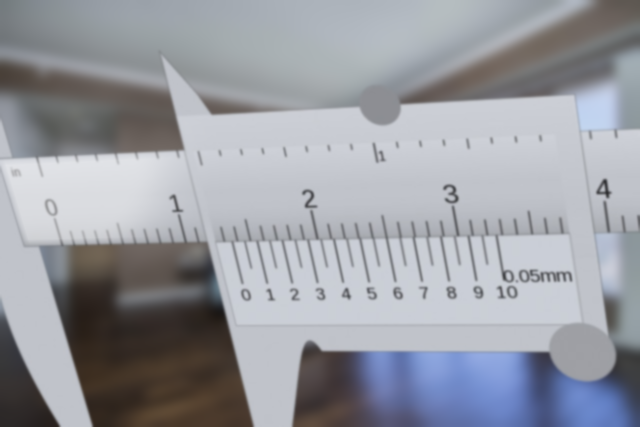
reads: 13.6
